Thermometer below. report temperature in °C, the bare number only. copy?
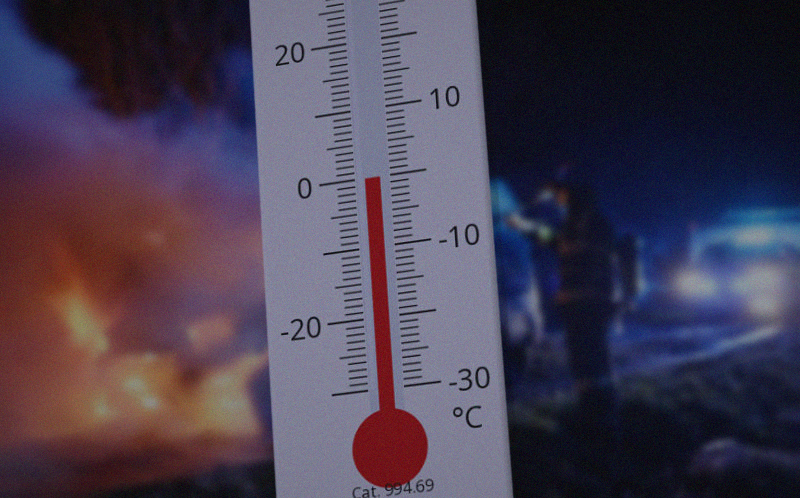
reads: 0
